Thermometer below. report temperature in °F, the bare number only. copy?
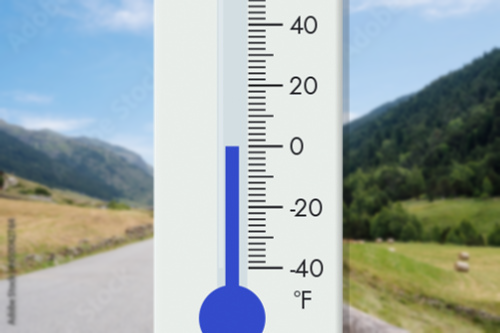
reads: 0
